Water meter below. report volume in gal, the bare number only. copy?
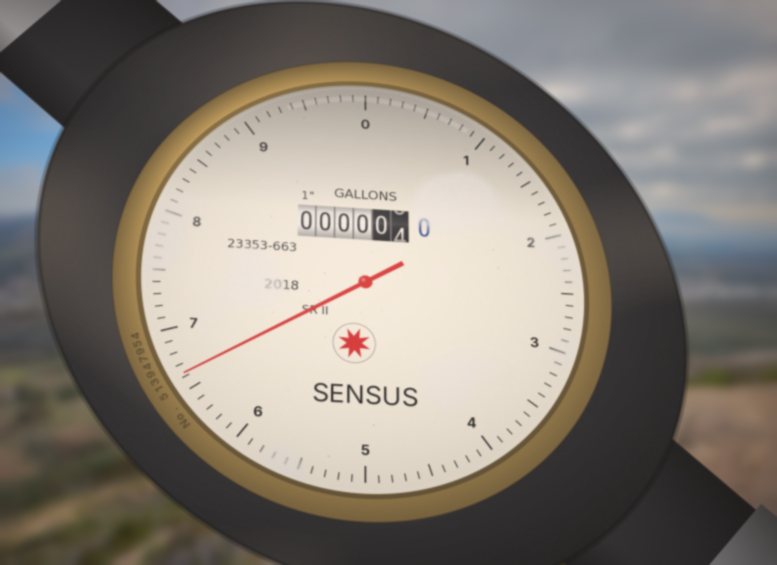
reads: 36.6
